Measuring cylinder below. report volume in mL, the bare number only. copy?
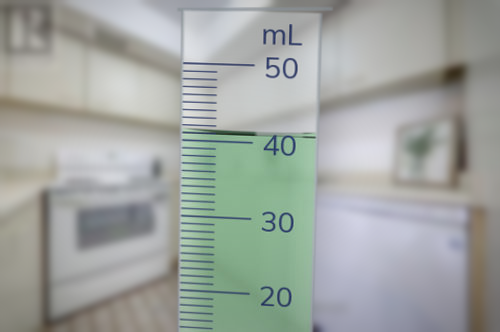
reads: 41
